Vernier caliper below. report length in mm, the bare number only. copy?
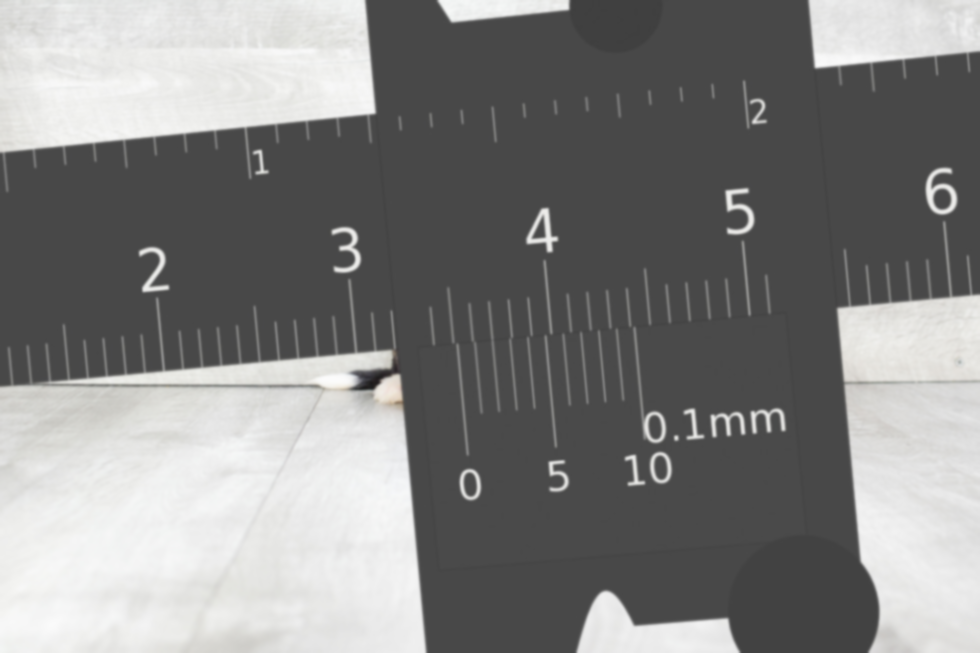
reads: 35.2
